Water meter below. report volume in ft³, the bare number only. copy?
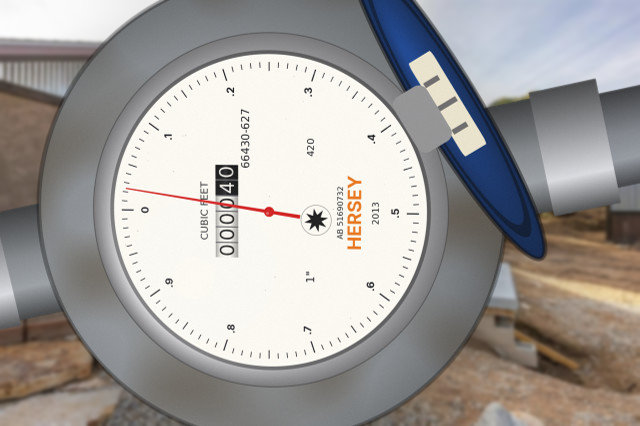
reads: 40.02
